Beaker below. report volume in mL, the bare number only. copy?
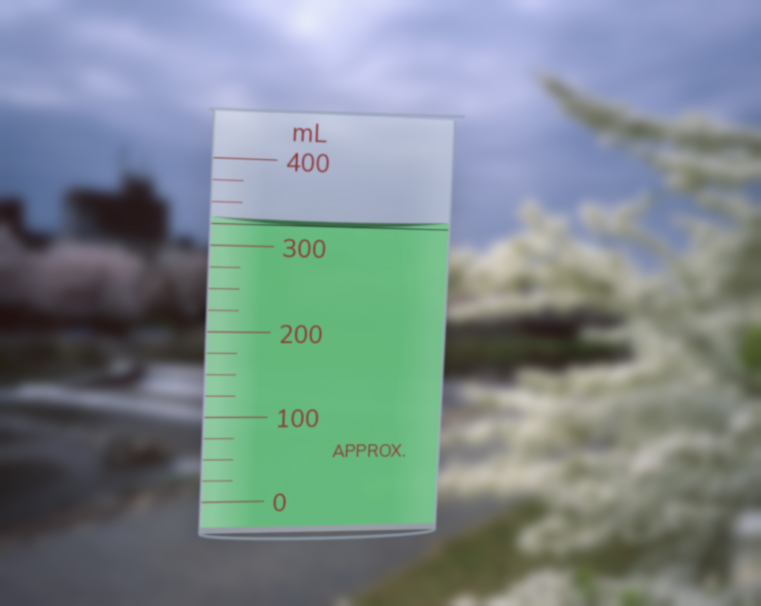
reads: 325
